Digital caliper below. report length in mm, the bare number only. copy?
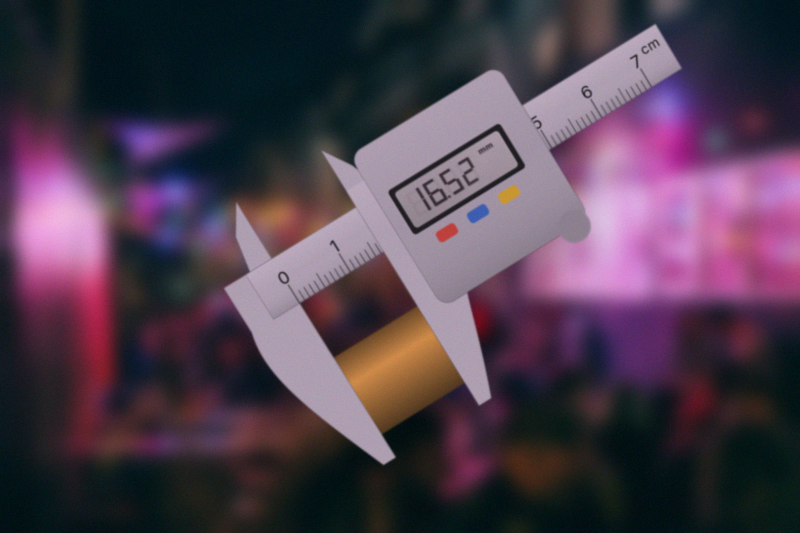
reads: 16.52
